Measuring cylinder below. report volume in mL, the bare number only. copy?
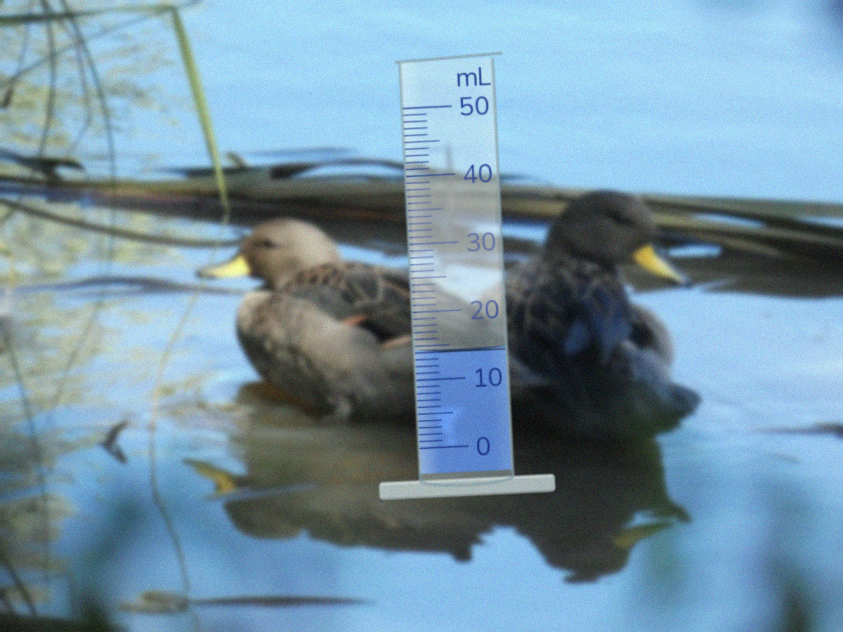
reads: 14
